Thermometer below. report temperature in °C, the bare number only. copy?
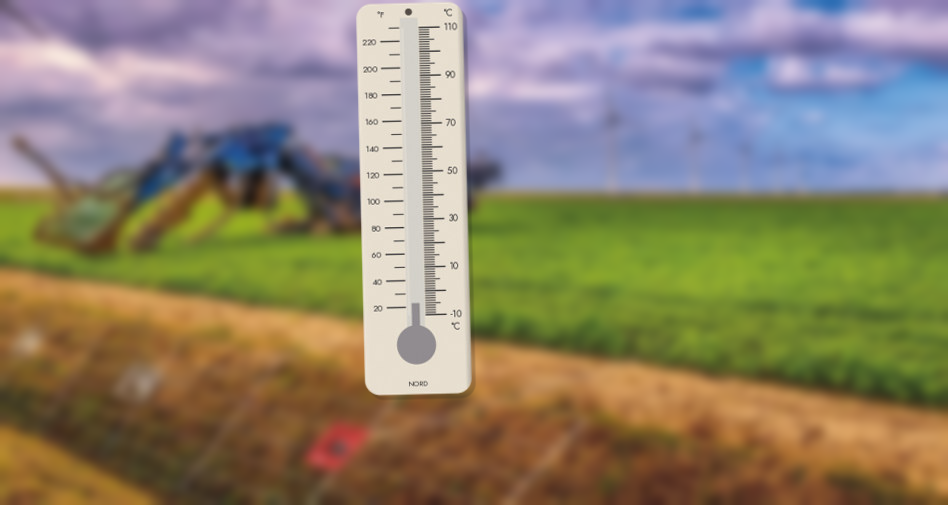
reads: -5
